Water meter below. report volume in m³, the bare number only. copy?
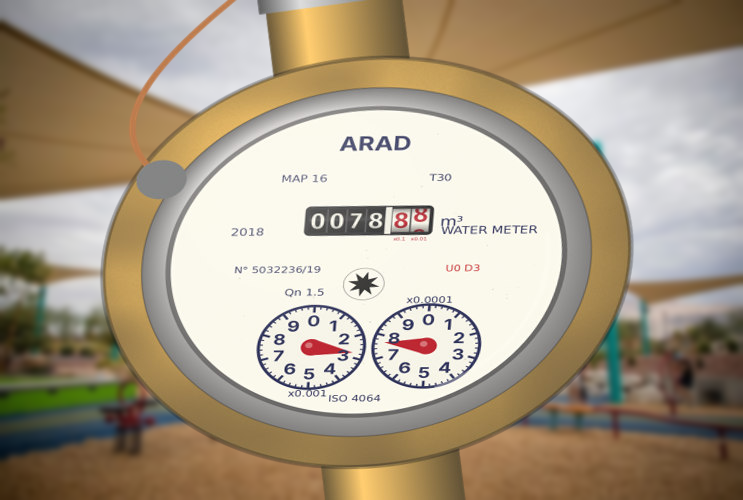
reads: 78.8827
